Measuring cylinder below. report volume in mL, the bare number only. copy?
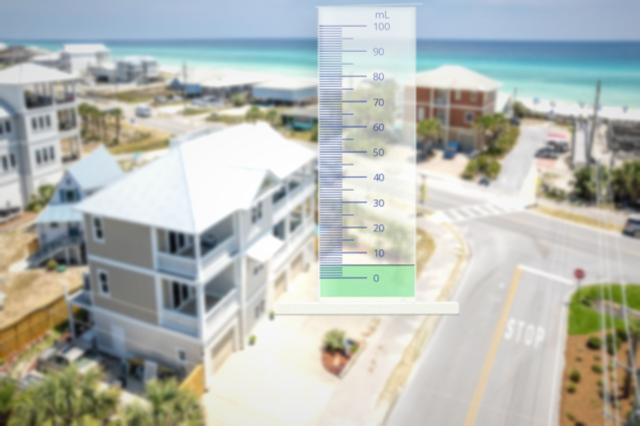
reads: 5
